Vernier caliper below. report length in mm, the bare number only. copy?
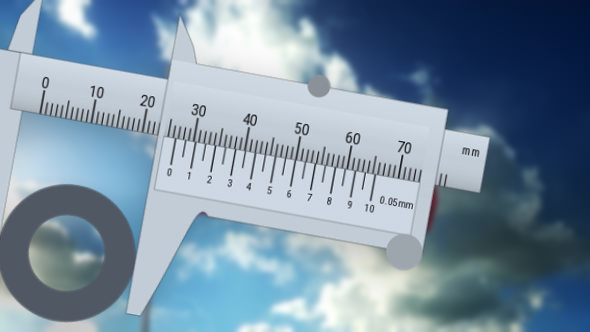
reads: 26.5
